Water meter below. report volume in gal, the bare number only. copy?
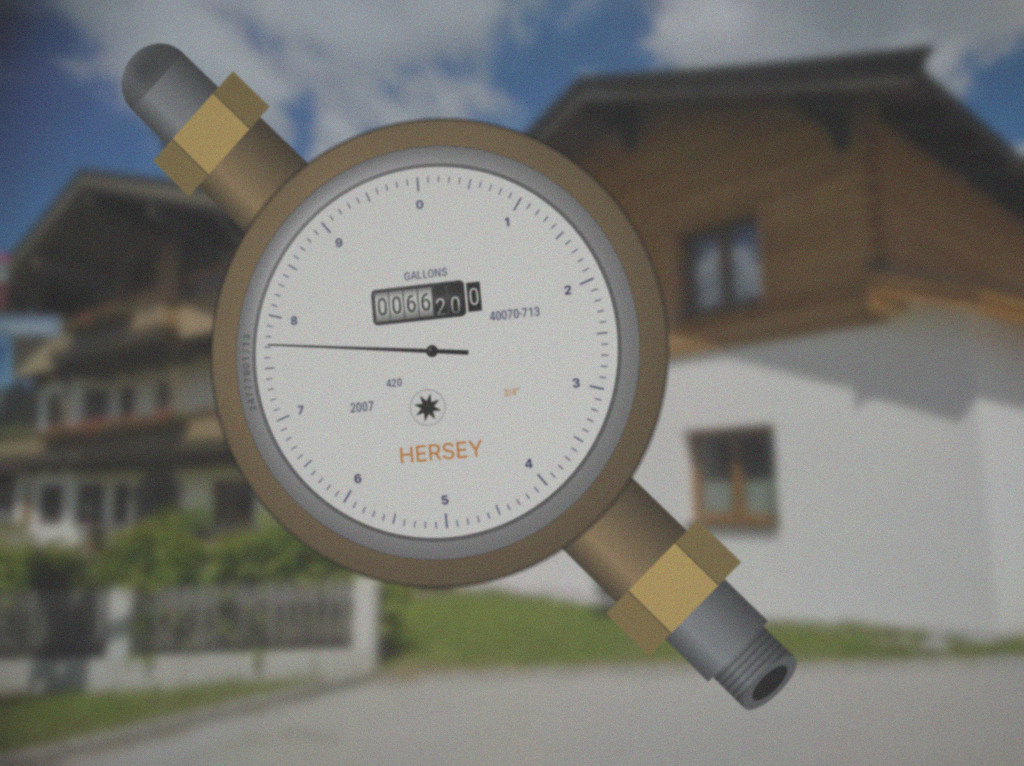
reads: 66197.7
